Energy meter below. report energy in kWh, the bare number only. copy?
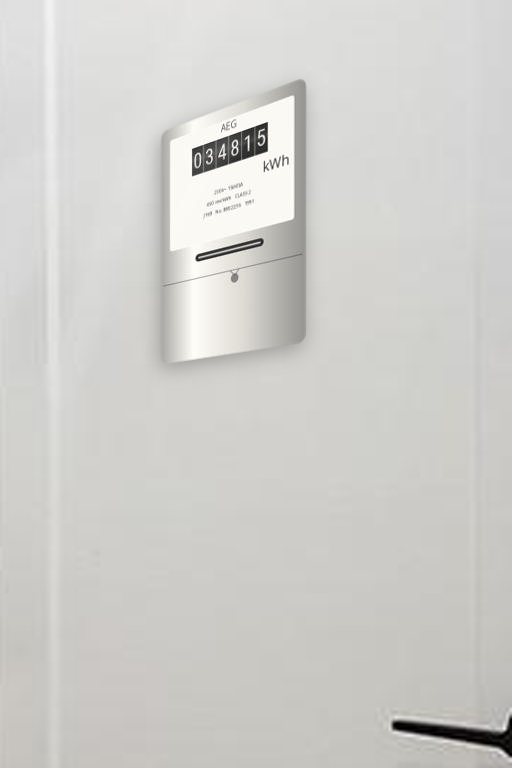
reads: 34815
